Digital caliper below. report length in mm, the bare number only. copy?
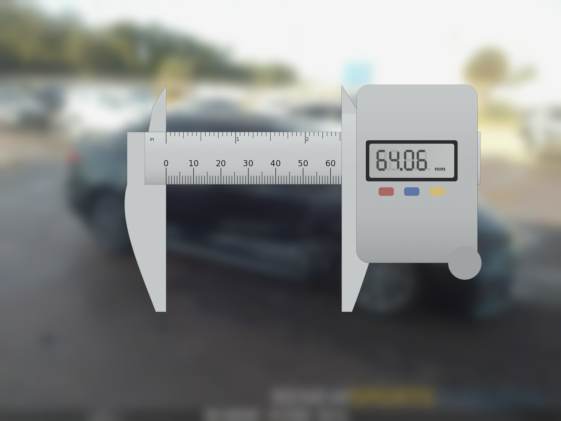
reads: 64.06
